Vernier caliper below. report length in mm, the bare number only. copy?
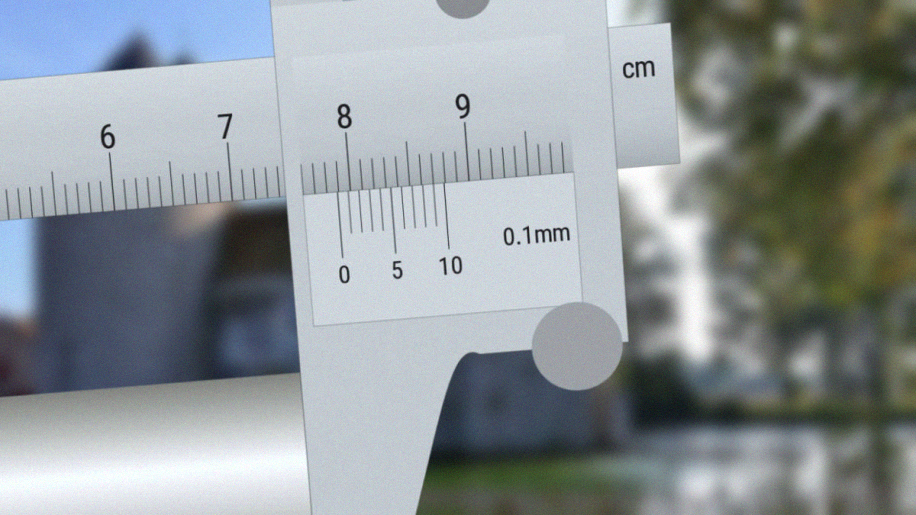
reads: 78.9
